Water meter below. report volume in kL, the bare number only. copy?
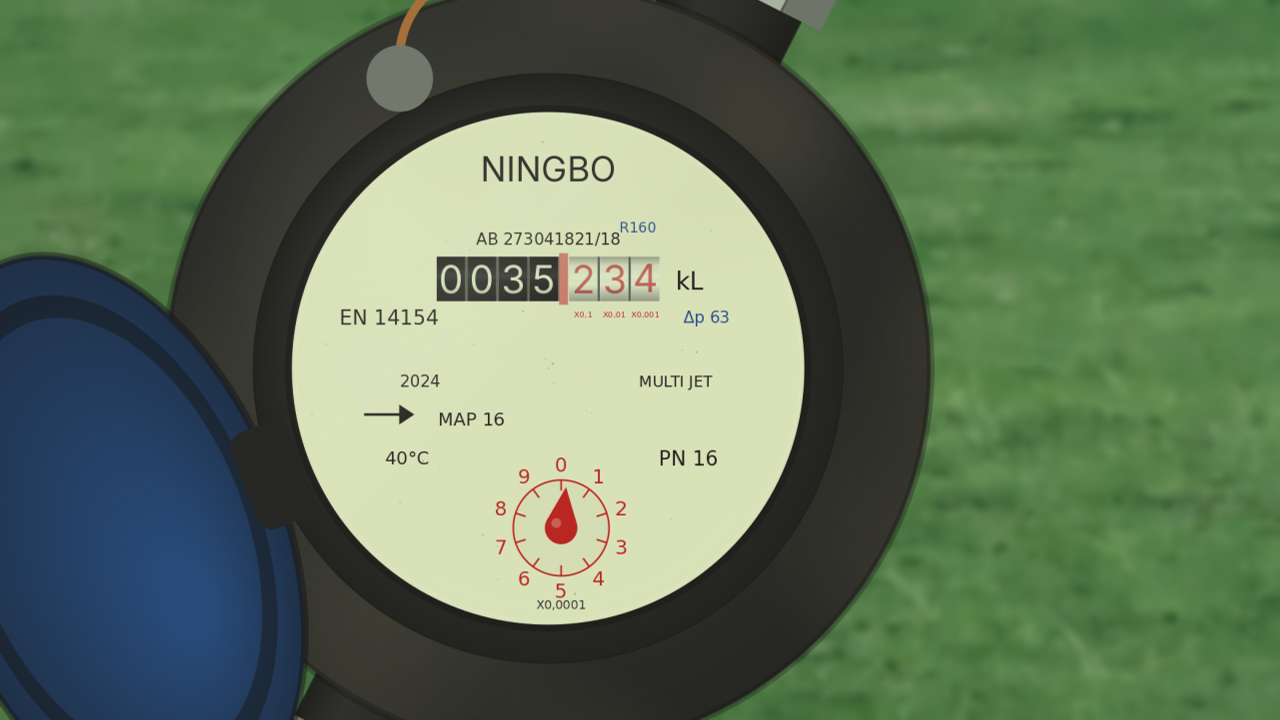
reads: 35.2340
